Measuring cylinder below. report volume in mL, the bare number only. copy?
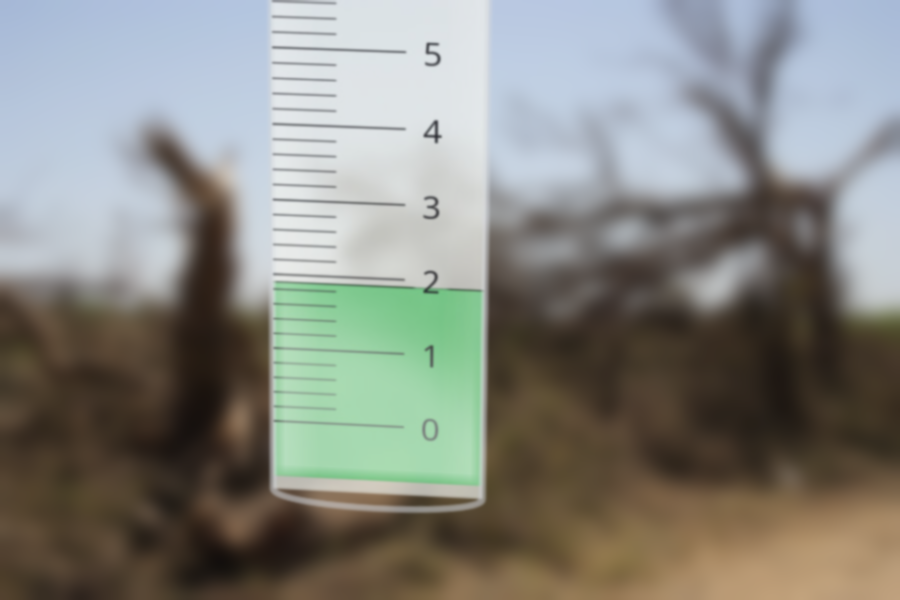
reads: 1.9
